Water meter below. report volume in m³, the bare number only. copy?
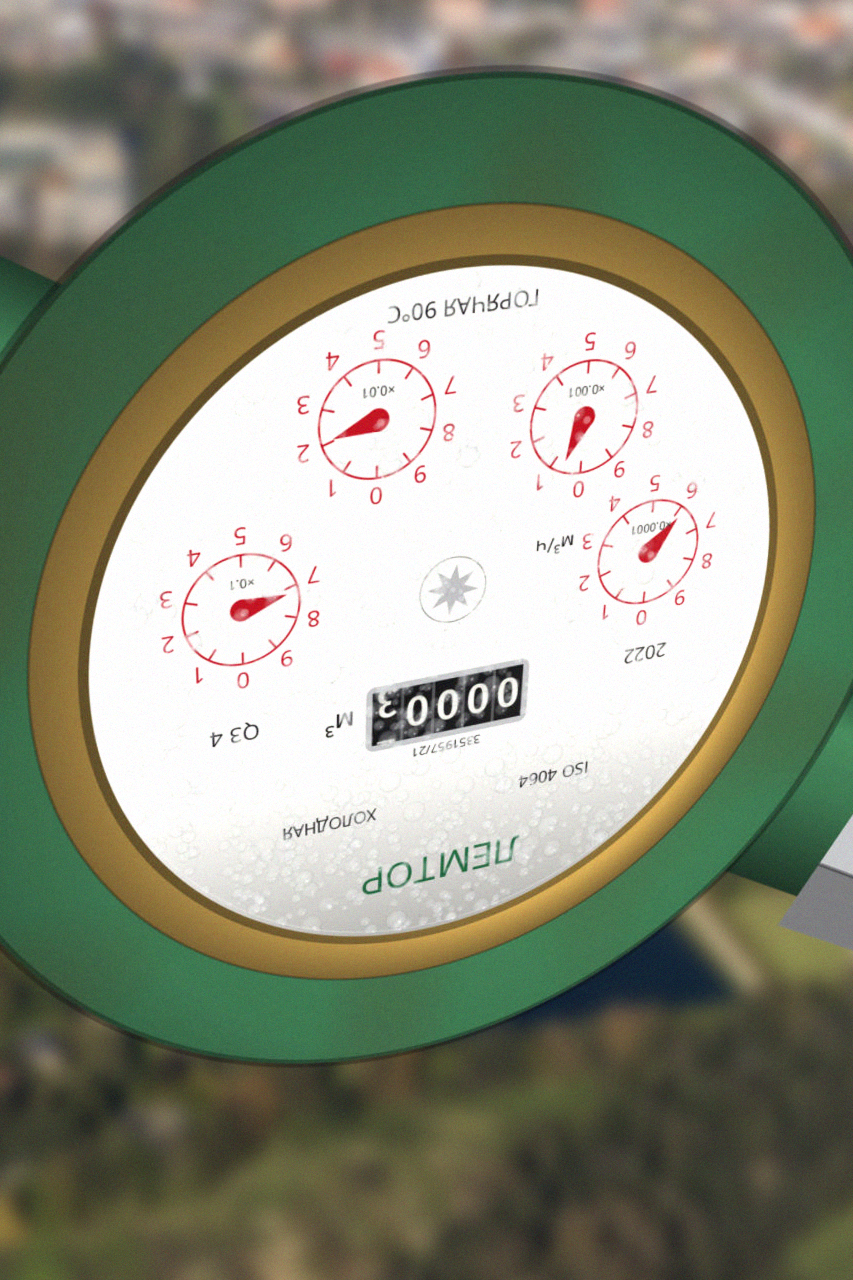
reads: 2.7206
